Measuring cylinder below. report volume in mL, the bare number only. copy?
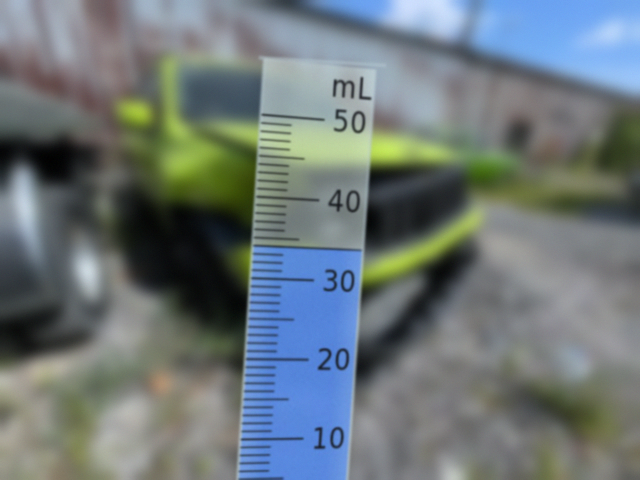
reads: 34
